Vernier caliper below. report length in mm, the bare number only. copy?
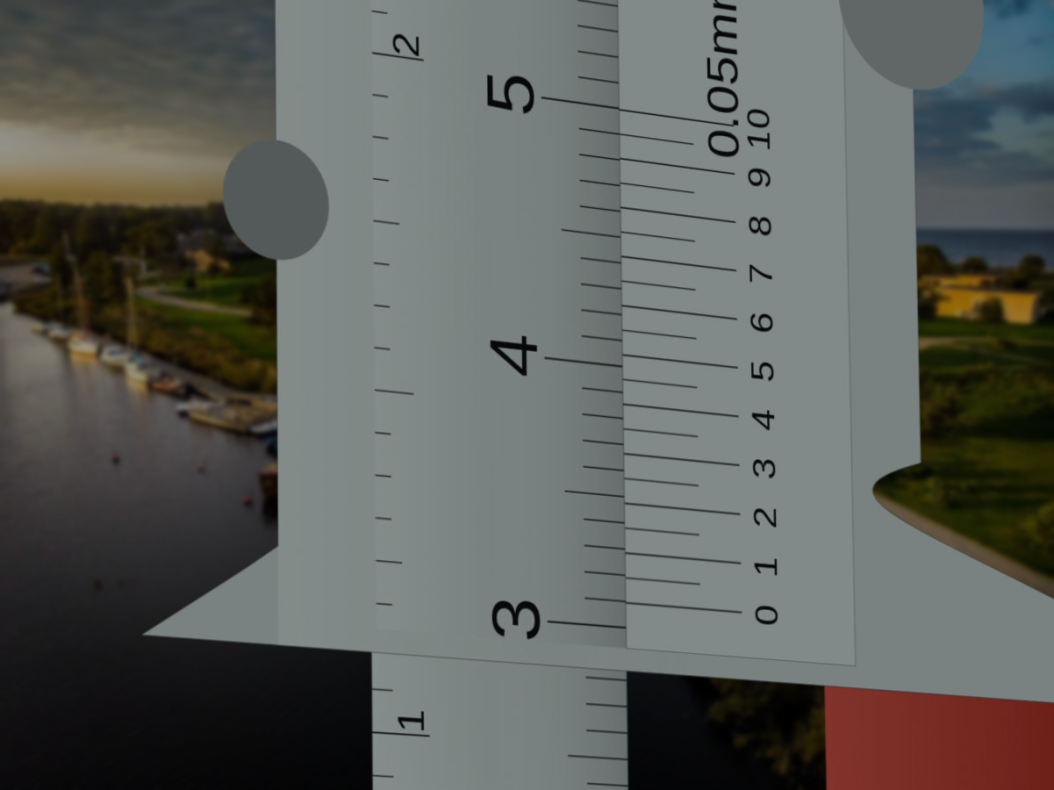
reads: 30.95
